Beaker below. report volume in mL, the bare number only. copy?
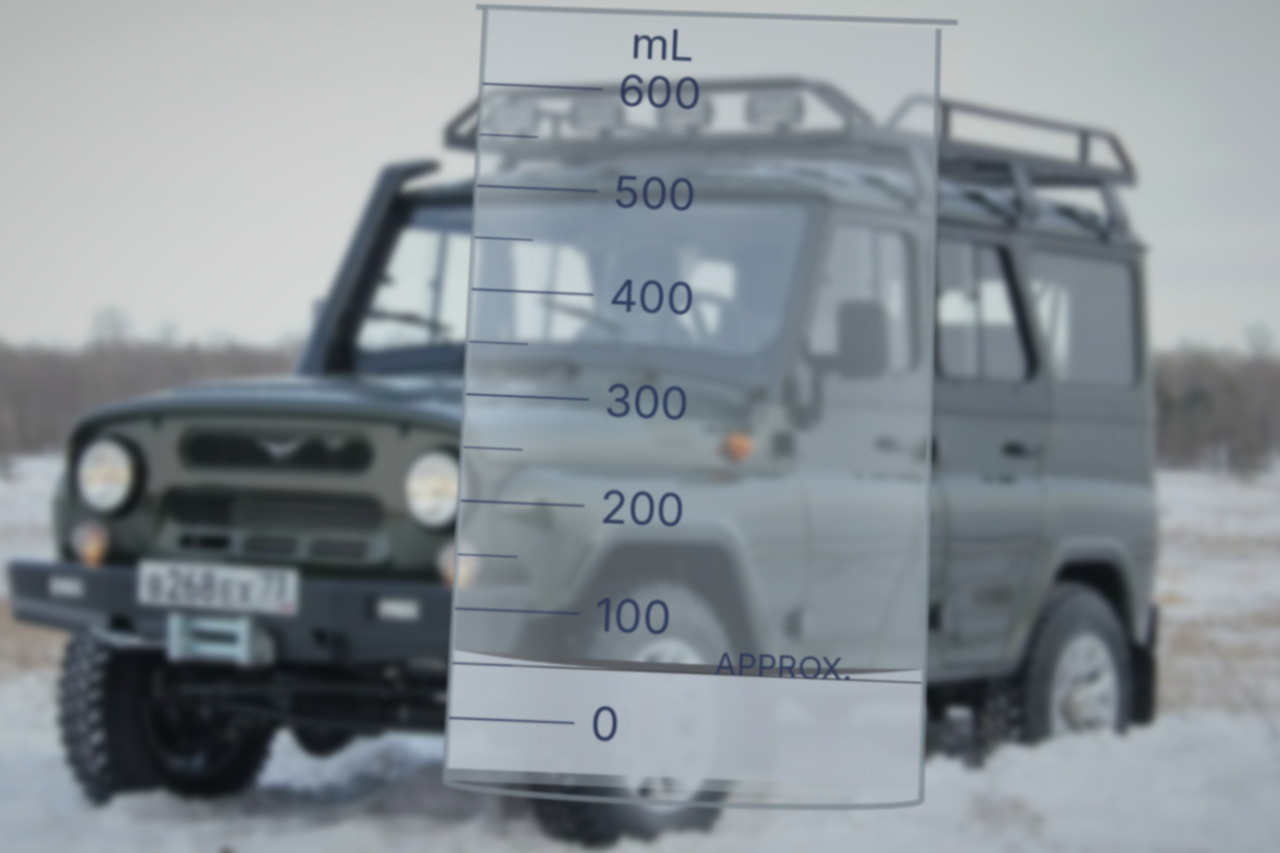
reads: 50
